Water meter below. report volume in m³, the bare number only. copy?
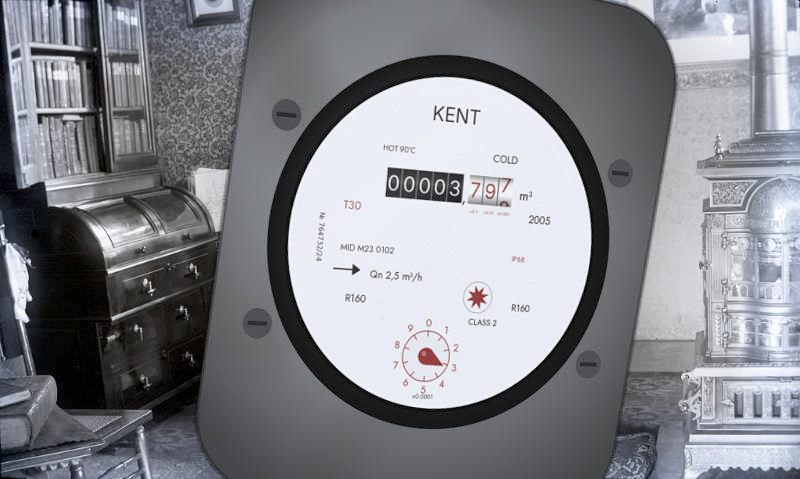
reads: 3.7973
